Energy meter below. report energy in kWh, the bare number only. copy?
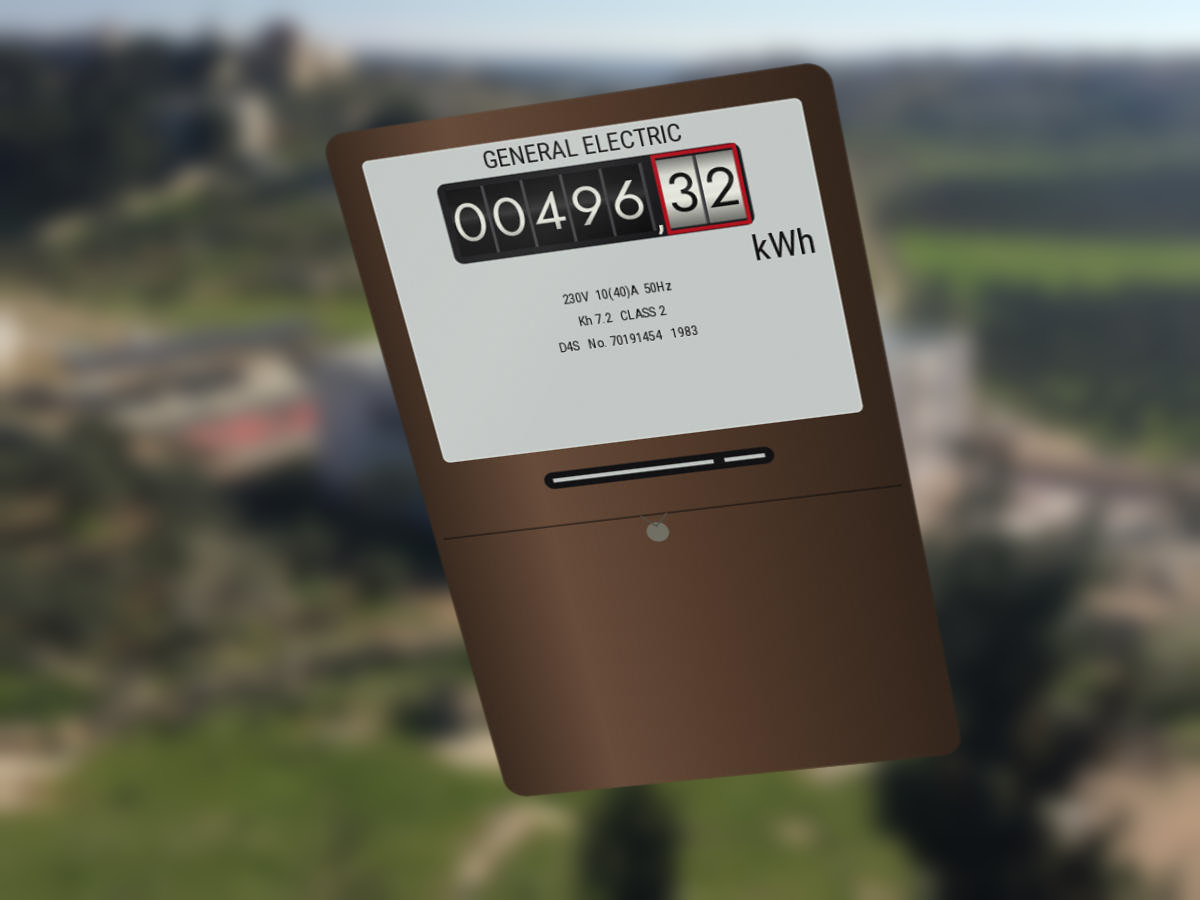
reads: 496.32
